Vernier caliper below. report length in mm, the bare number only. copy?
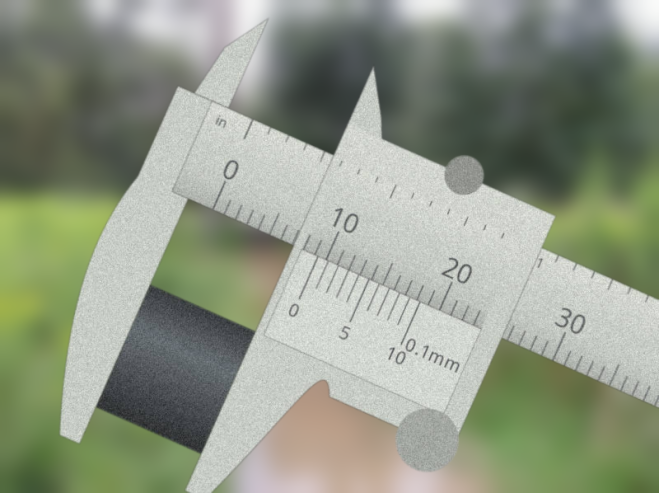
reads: 9.3
